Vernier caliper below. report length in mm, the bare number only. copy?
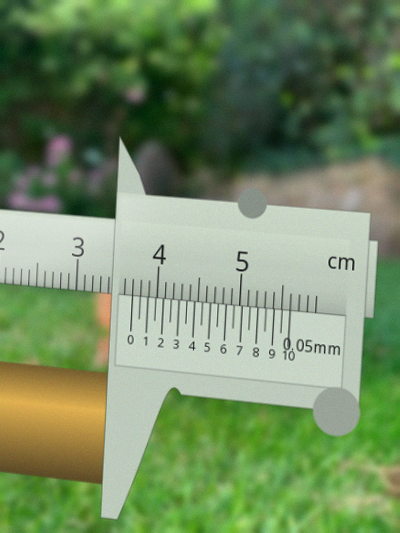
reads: 37.0
